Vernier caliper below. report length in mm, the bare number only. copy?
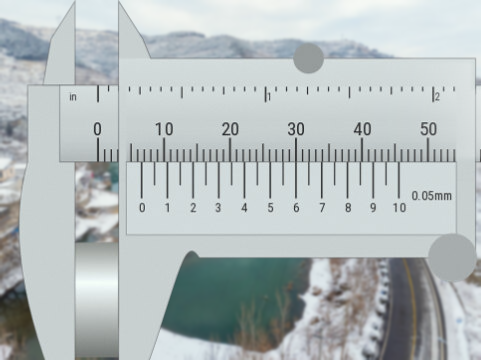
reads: 6.6
